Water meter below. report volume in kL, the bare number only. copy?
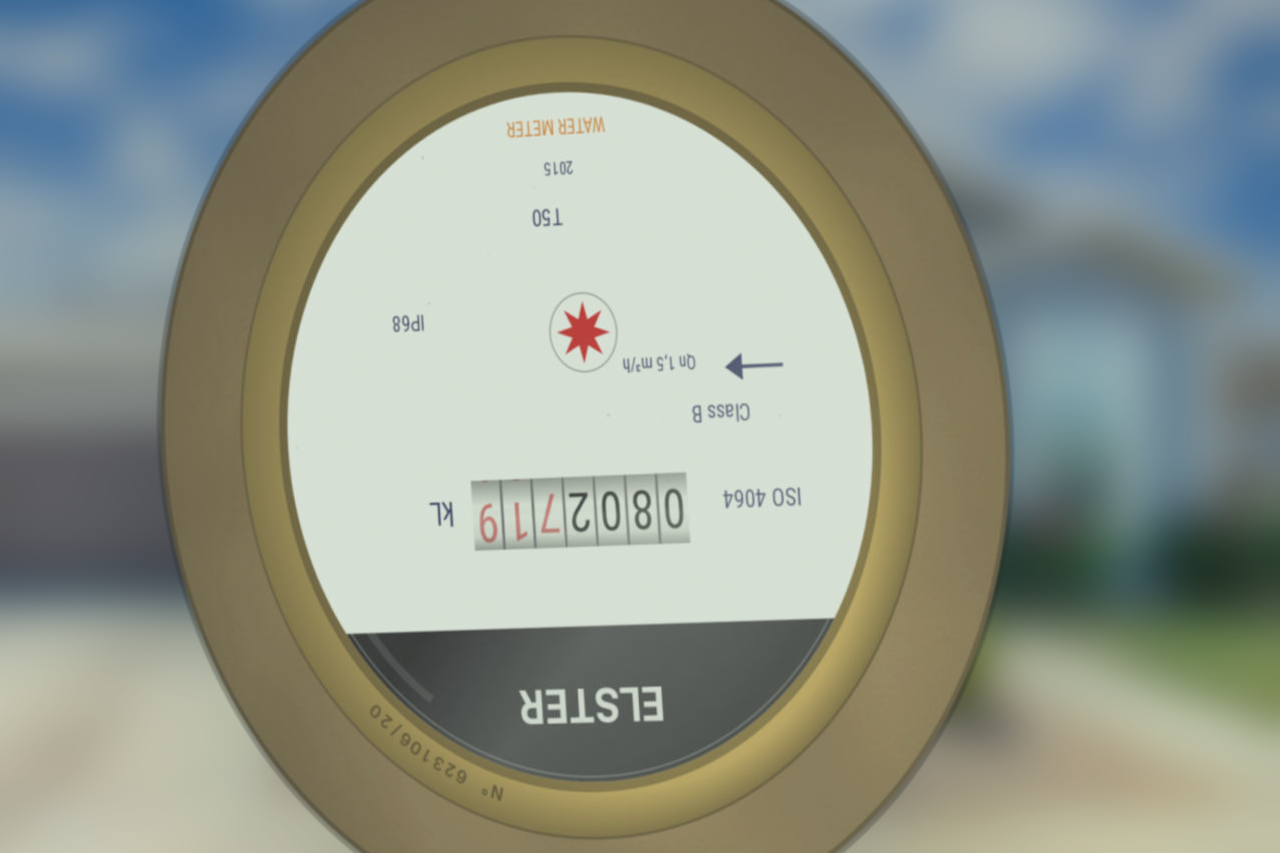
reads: 802.719
